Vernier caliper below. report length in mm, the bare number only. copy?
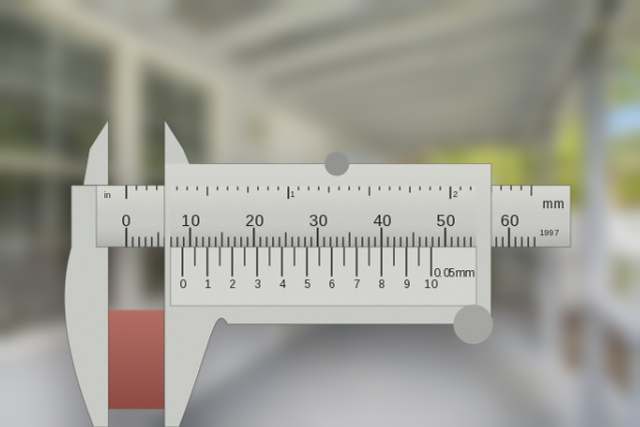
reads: 8.8
